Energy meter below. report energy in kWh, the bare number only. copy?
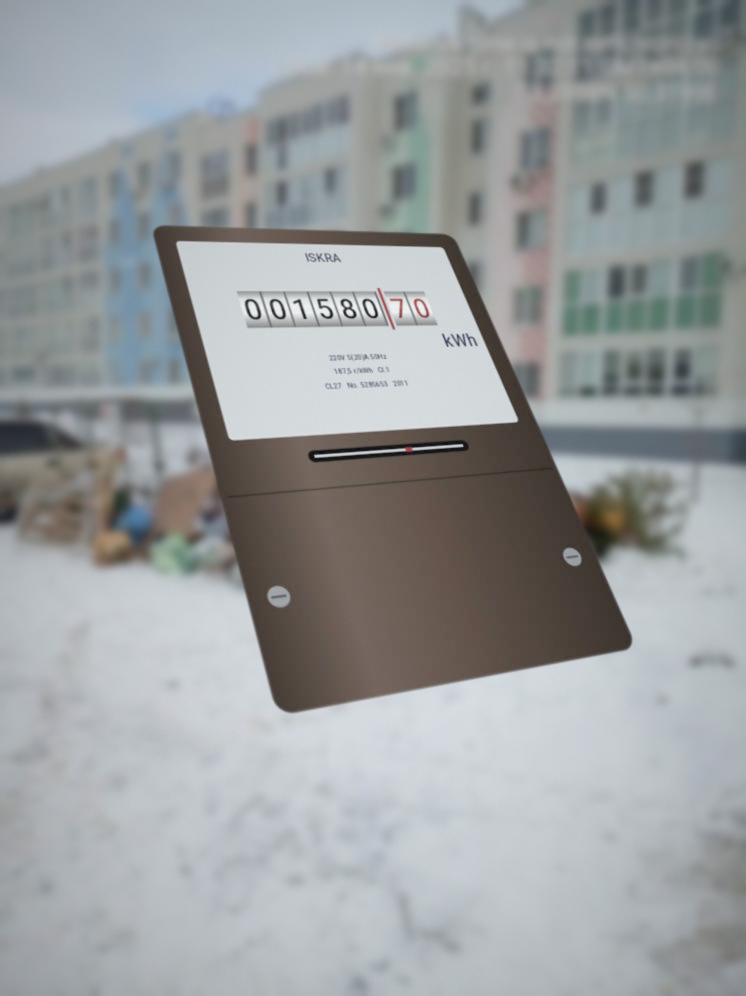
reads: 1580.70
